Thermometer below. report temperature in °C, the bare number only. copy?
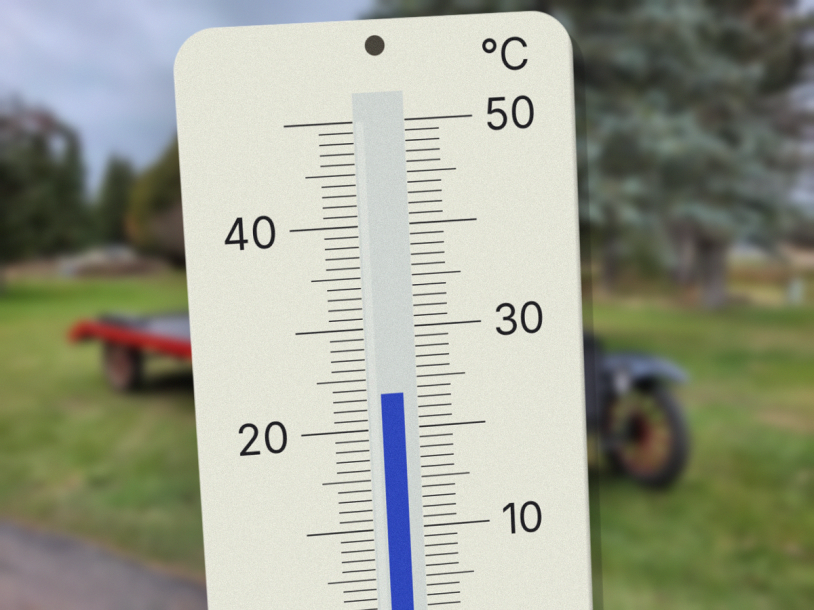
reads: 23.5
